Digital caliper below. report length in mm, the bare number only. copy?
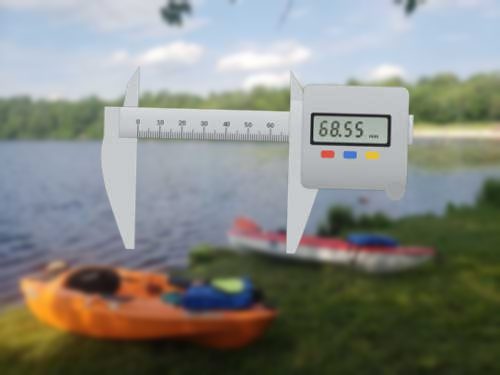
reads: 68.55
